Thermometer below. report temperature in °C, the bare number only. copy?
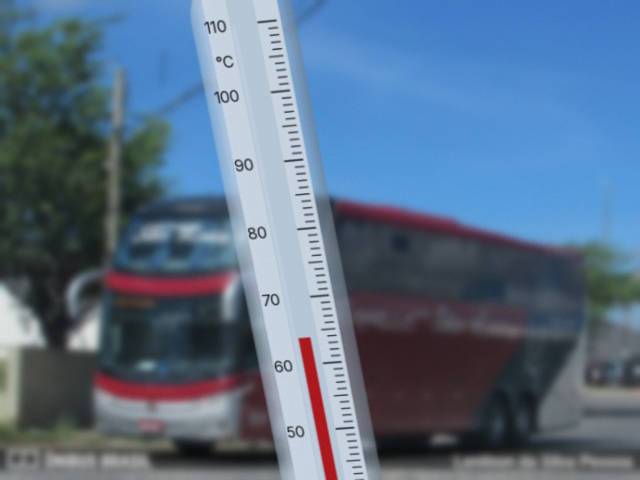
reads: 64
